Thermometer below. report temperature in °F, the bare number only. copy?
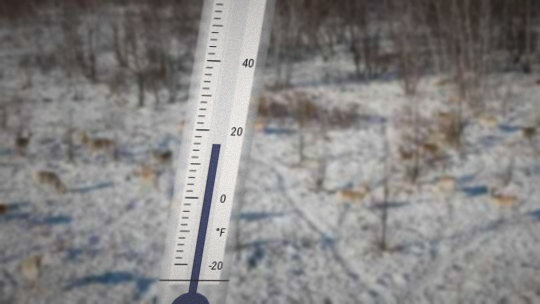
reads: 16
